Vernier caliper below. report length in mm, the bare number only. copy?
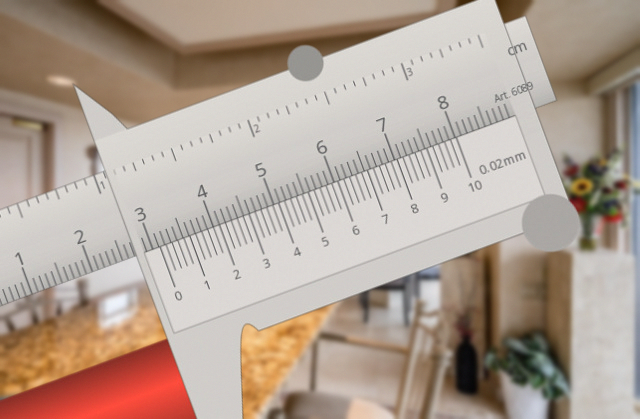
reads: 31.2
